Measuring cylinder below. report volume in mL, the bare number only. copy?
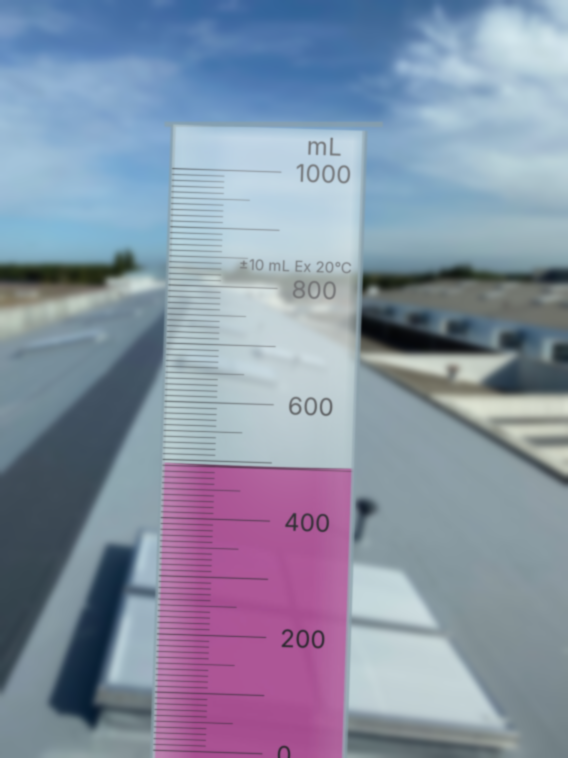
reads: 490
